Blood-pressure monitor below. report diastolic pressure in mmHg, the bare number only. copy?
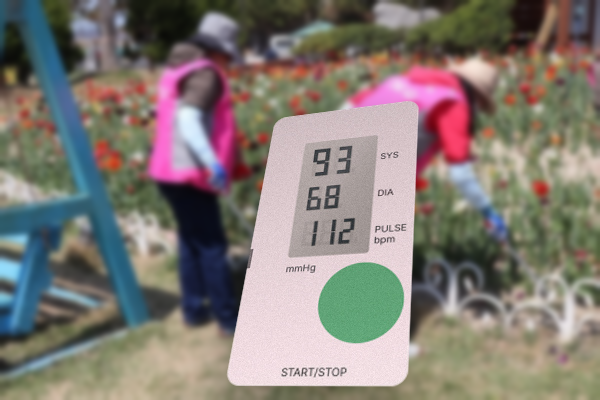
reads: 68
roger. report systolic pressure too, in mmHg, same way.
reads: 93
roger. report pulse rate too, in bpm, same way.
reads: 112
